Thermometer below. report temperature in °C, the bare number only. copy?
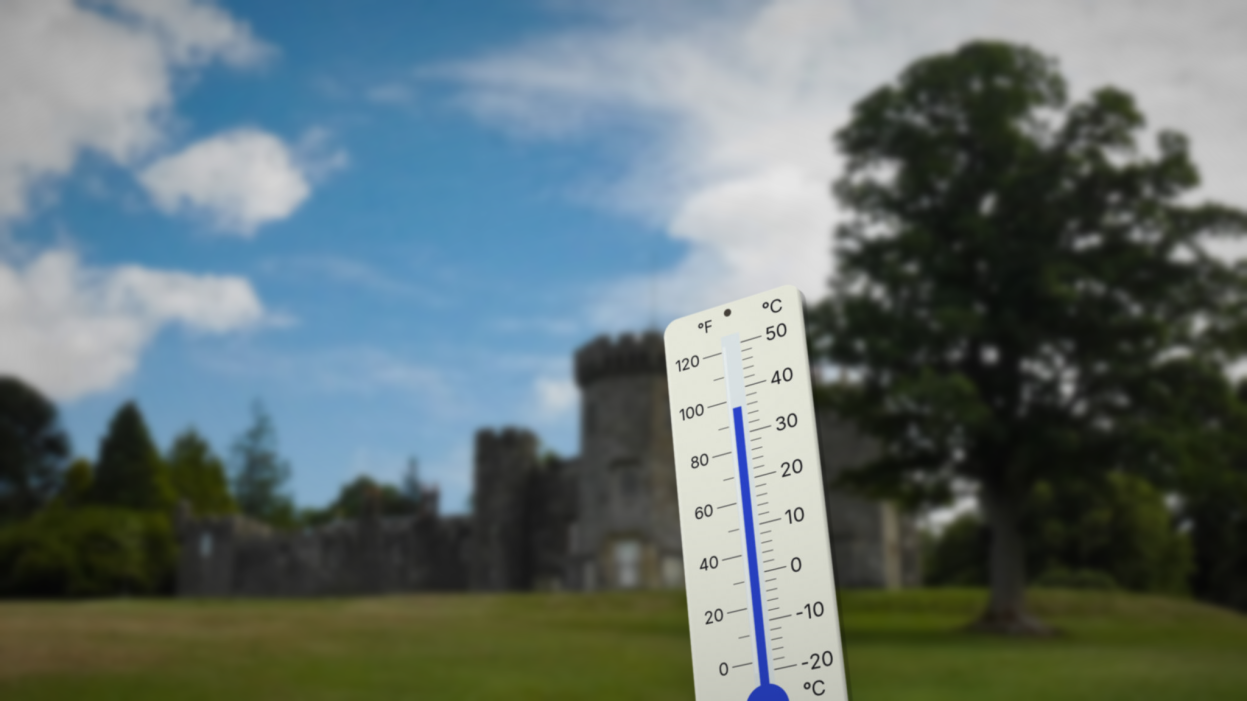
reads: 36
